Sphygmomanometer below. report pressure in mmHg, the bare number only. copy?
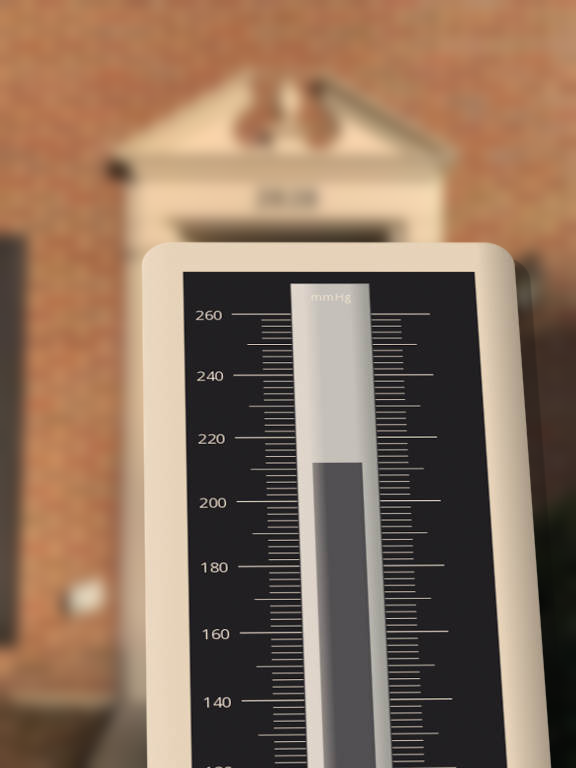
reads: 212
